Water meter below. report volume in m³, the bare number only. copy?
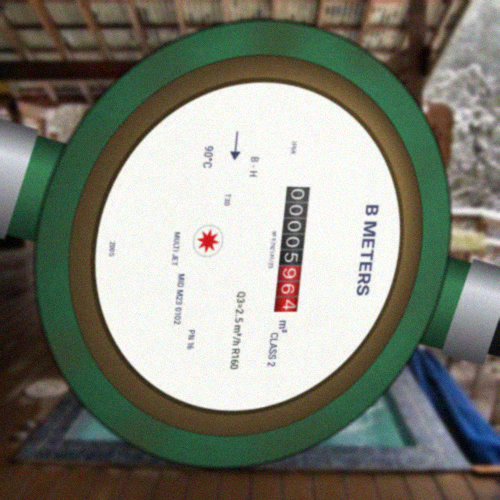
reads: 5.964
